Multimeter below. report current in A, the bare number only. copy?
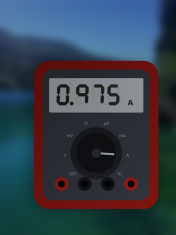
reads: 0.975
